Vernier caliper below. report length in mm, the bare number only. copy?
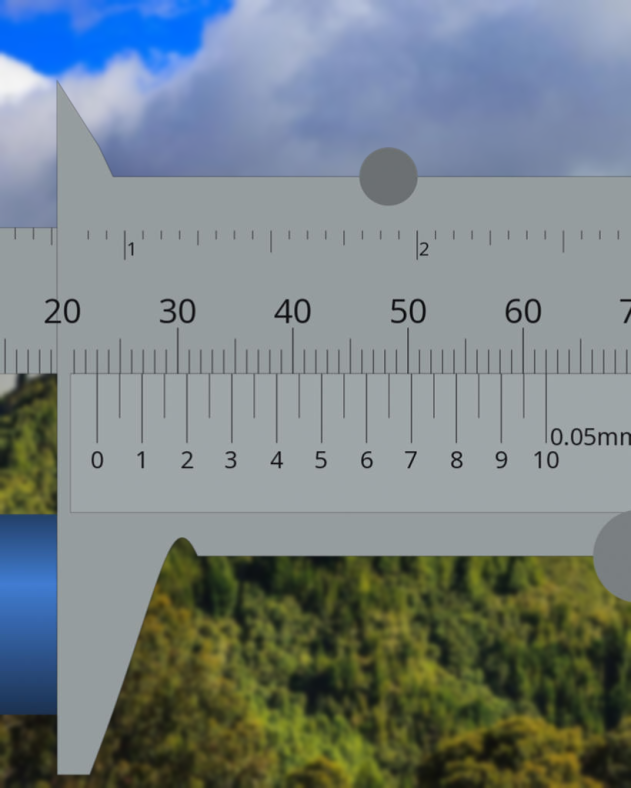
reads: 23.0
